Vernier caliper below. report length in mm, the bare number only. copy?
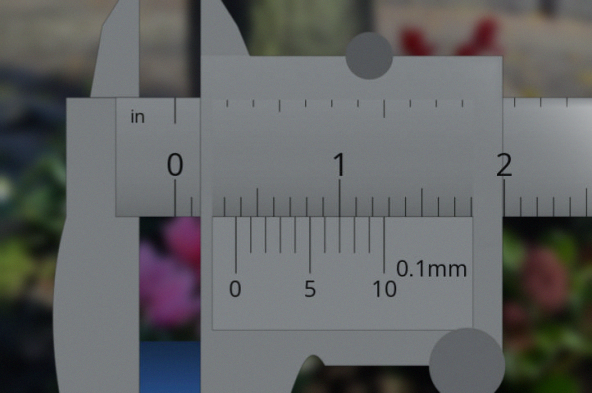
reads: 3.7
